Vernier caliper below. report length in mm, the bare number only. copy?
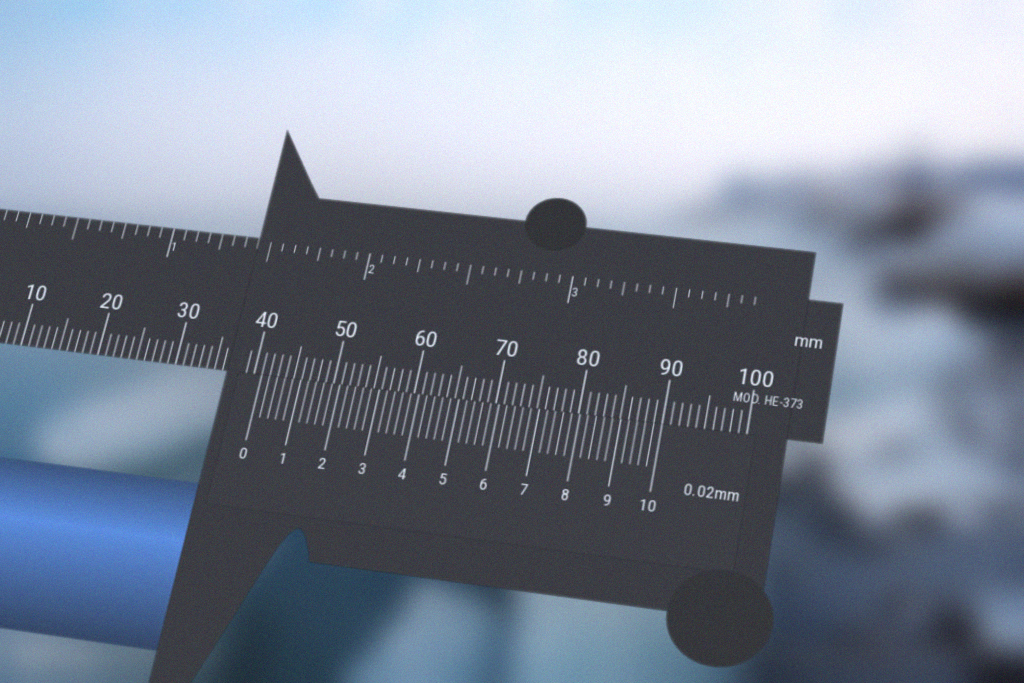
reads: 41.0
